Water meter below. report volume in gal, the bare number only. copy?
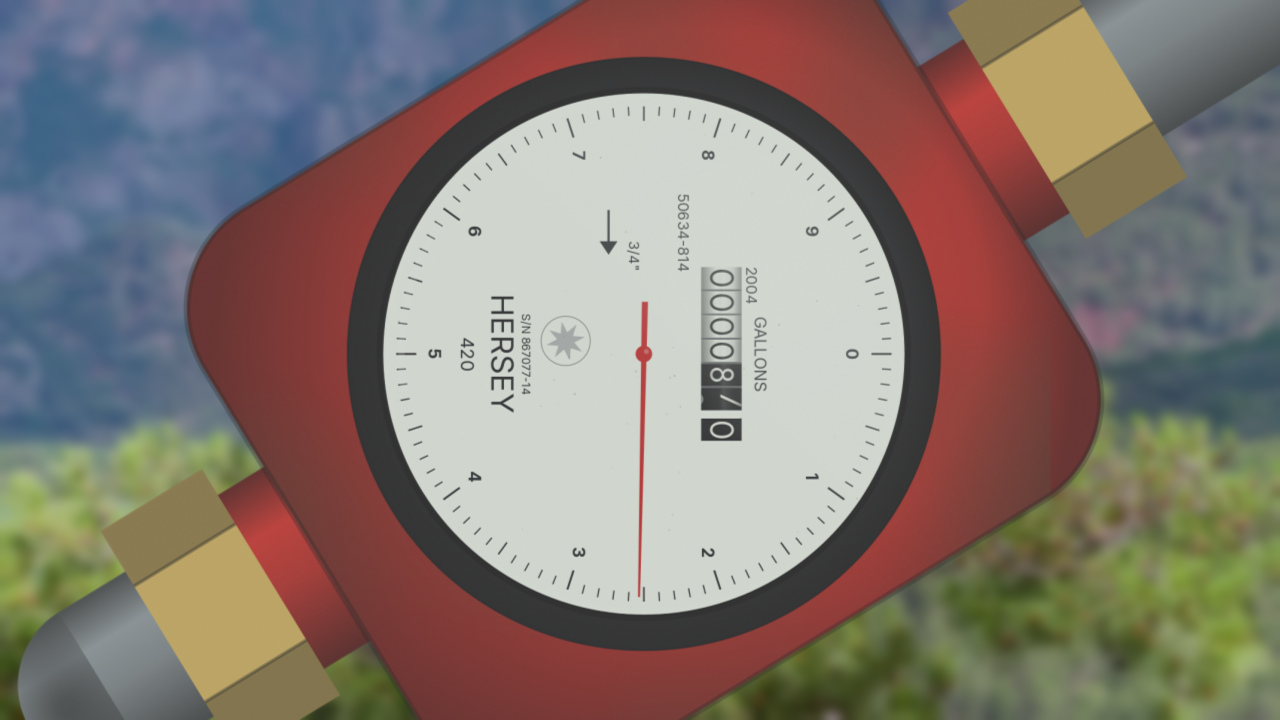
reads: 872.5
